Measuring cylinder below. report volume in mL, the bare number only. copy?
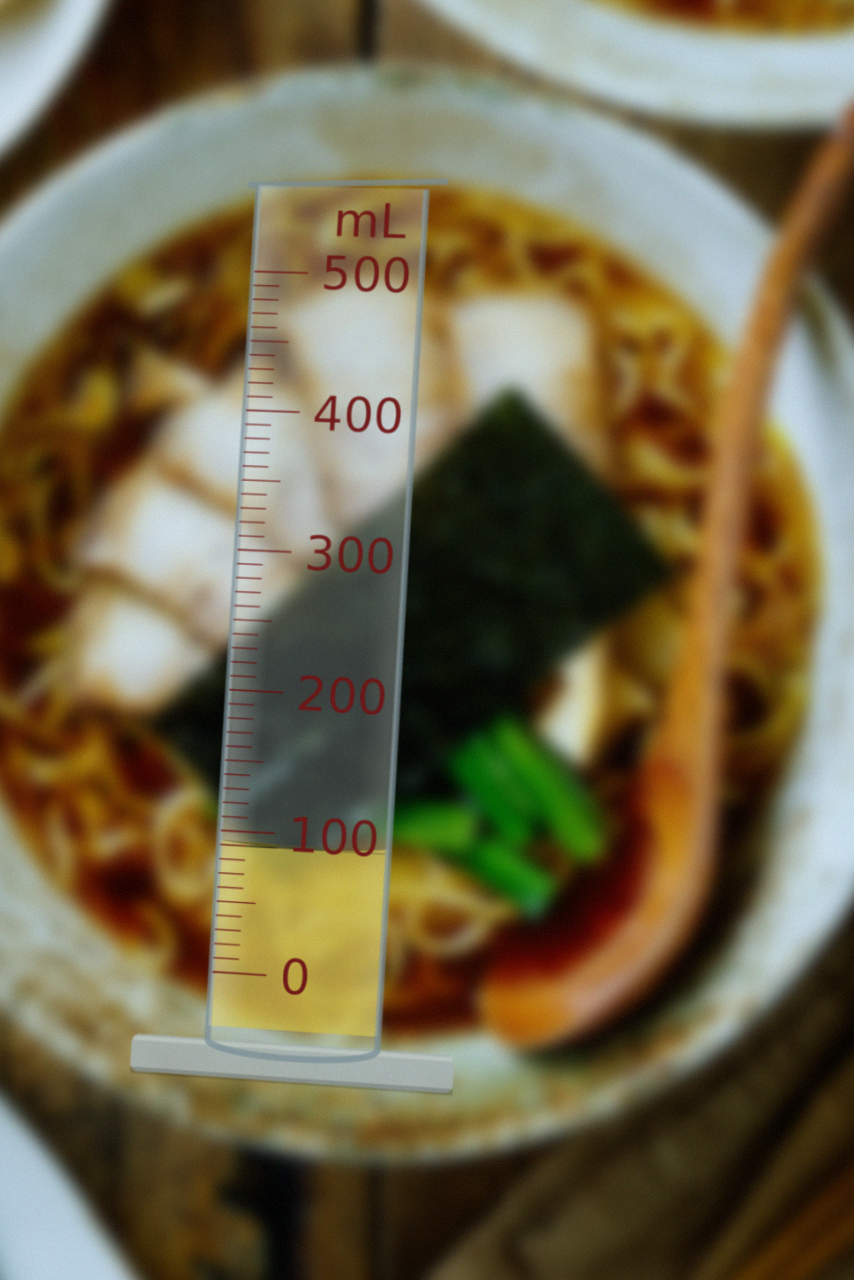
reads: 90
